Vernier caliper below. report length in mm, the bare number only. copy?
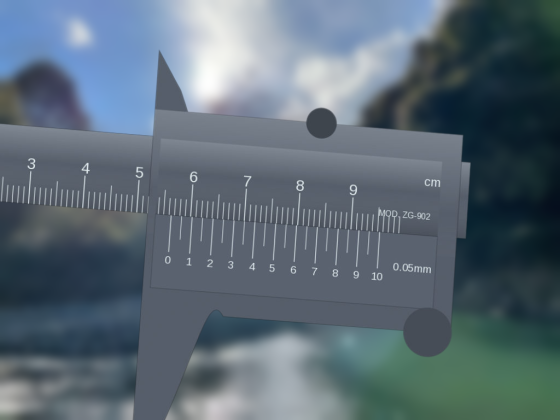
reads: 56.4
